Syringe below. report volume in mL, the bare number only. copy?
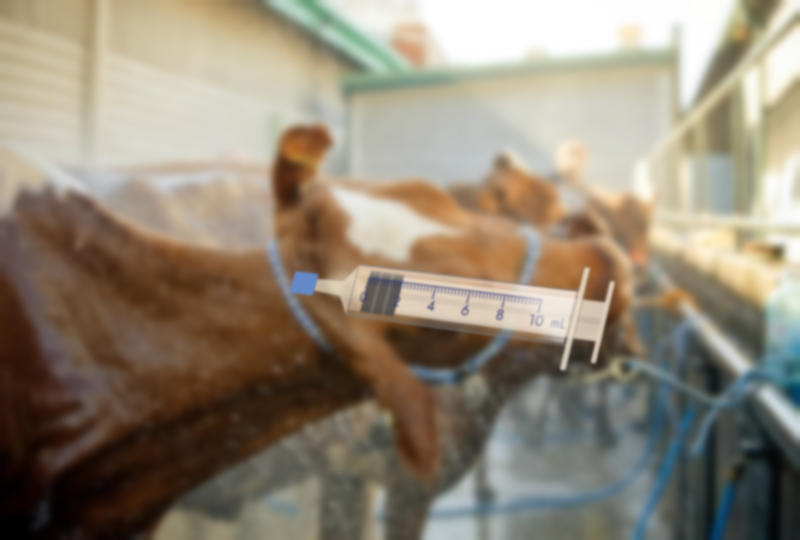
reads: 0
